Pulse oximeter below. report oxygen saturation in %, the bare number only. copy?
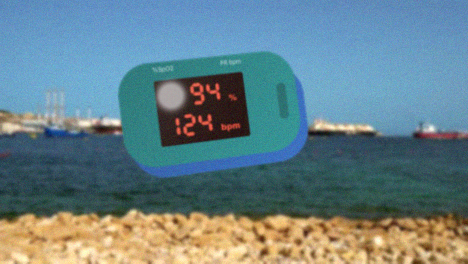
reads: 94
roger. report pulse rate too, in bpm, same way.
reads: 124
